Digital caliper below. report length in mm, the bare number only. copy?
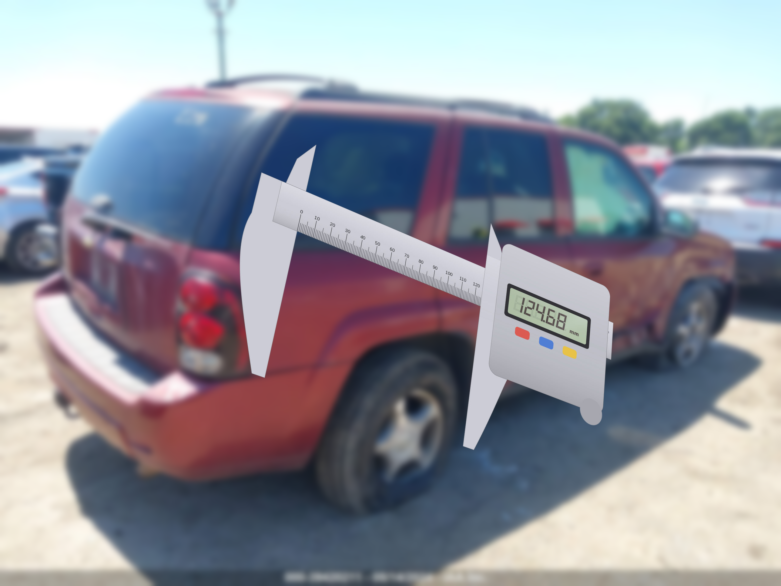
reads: 124.68
